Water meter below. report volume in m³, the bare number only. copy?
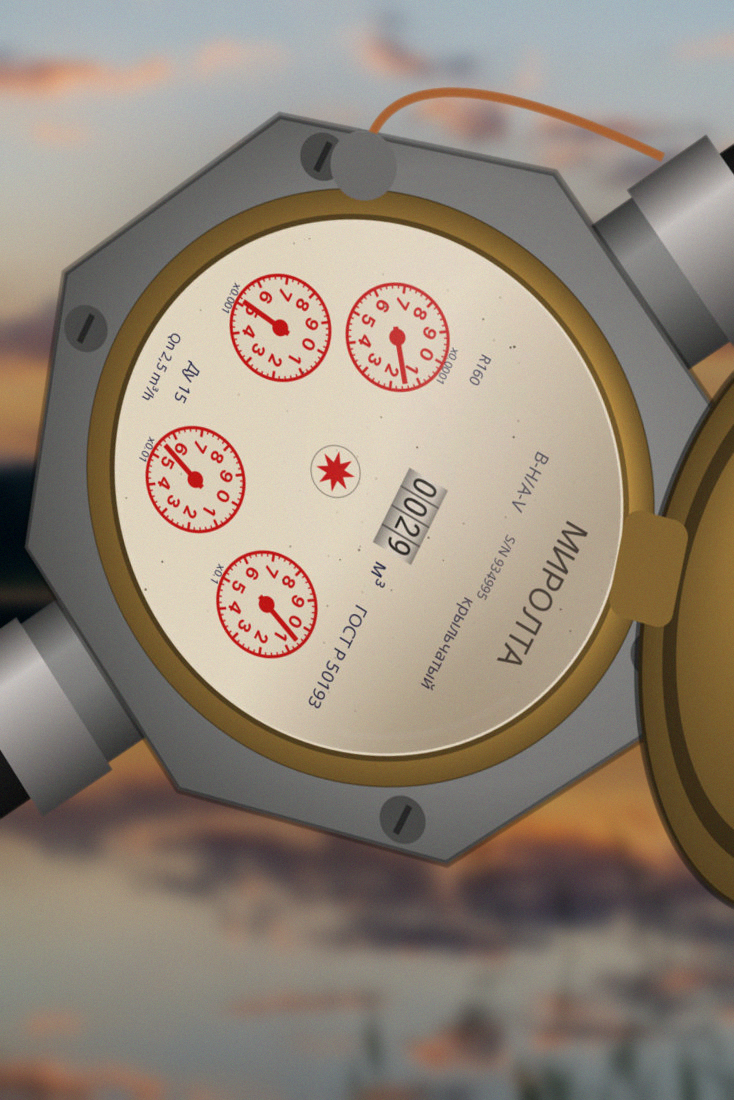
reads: 29.0551
